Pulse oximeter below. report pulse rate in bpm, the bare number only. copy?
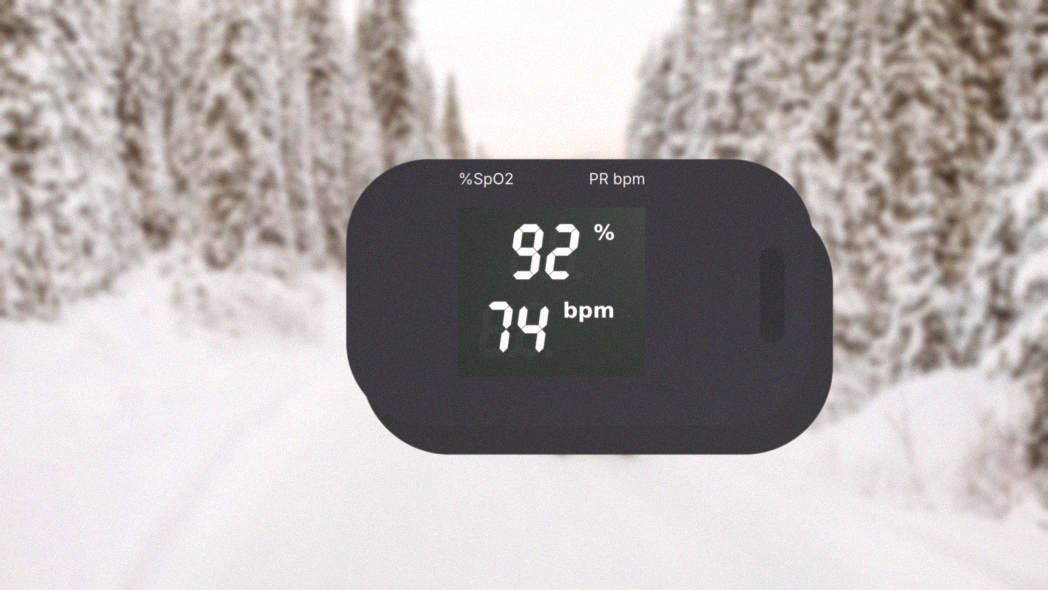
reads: 74
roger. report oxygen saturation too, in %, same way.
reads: 92
